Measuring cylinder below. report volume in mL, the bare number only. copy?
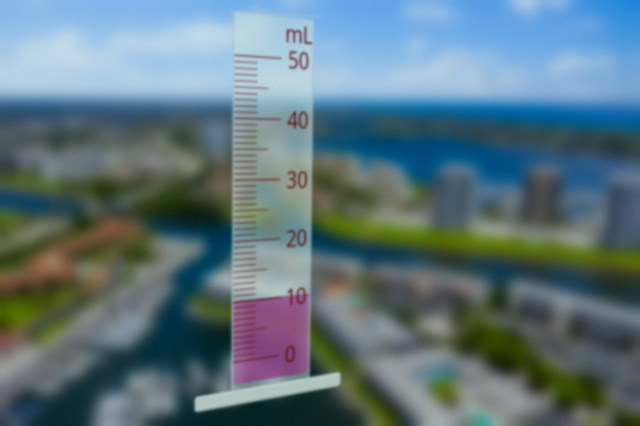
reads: 10
